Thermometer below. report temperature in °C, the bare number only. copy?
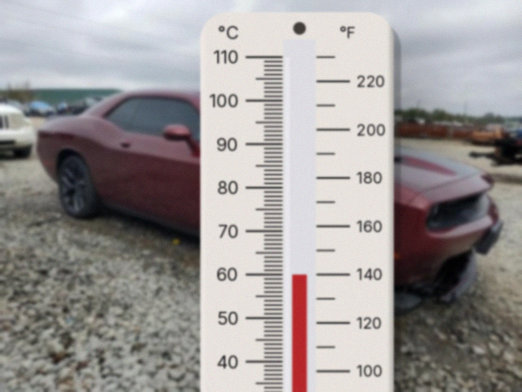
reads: 60
